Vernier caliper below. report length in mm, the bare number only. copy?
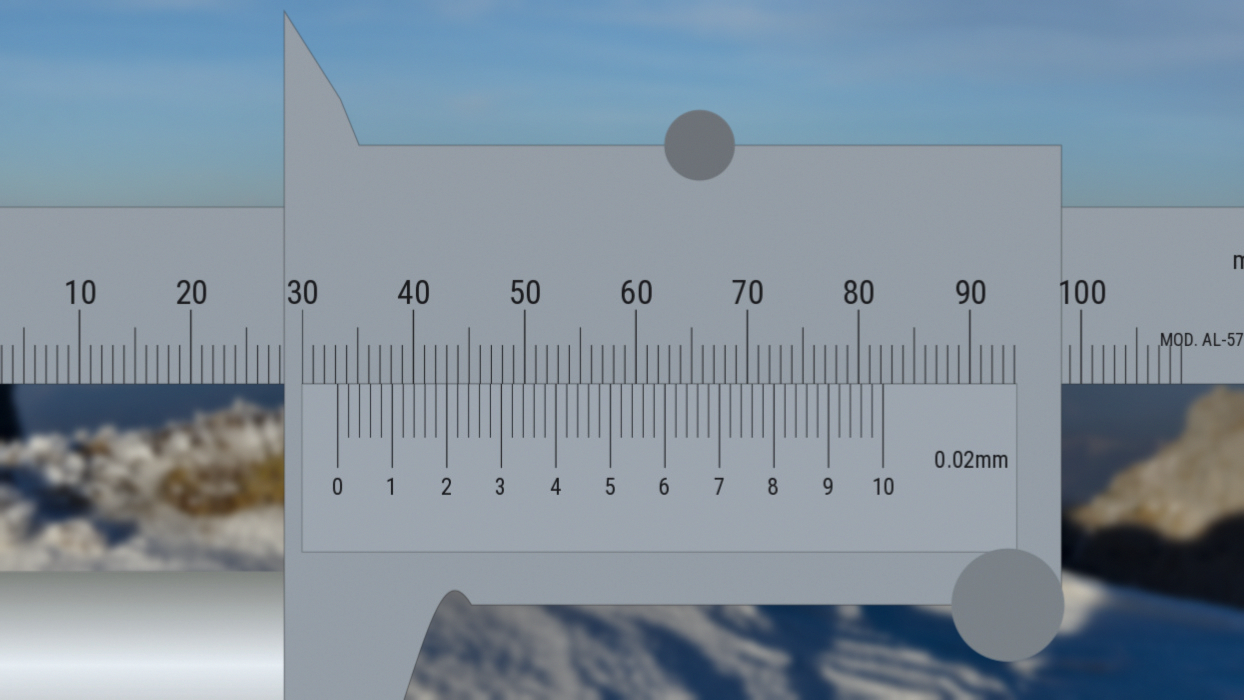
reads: 33.2
